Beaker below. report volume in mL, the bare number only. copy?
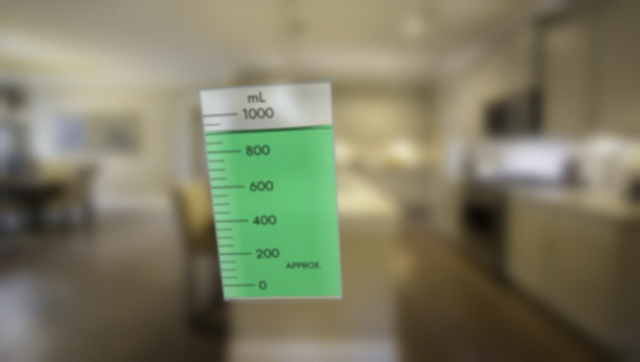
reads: 900
